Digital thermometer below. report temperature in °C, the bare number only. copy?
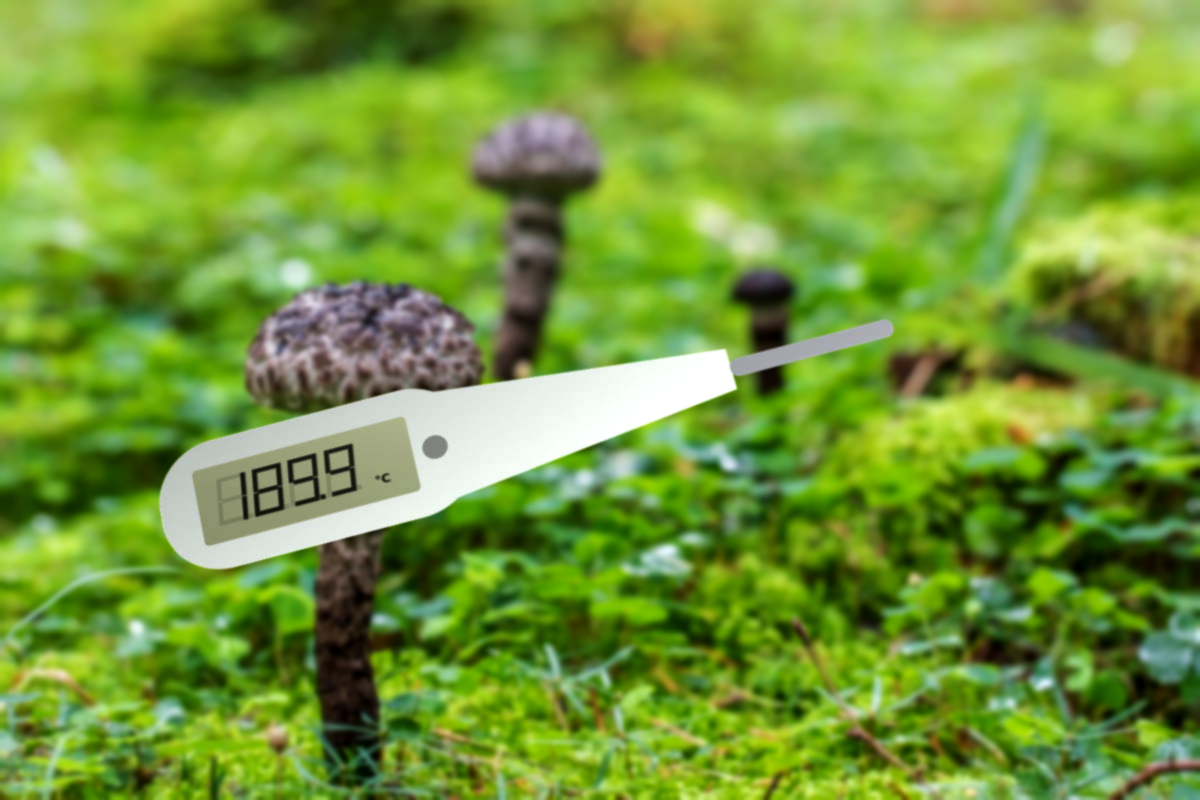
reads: 189.9
